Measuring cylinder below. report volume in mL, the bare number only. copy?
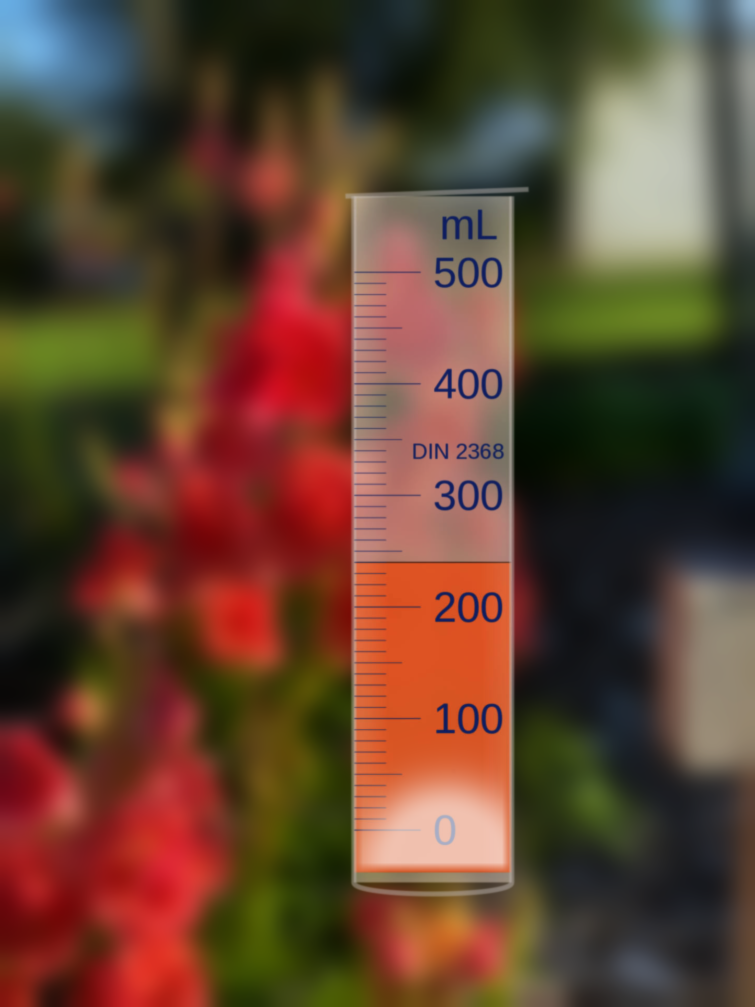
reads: 240
